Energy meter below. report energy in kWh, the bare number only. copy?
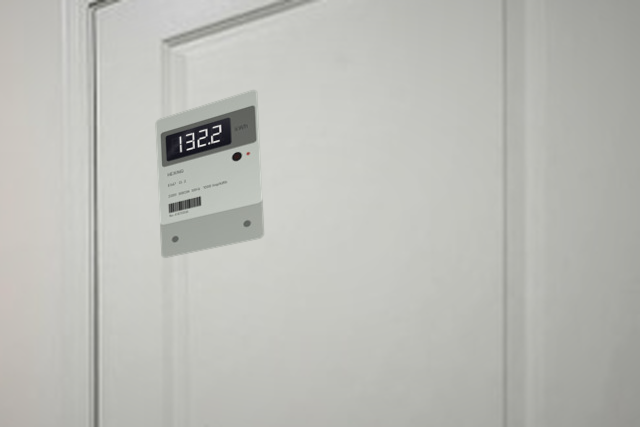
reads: 132.2
